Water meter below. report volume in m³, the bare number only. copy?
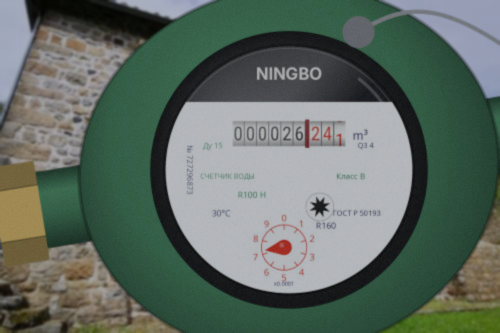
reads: 26.2407
